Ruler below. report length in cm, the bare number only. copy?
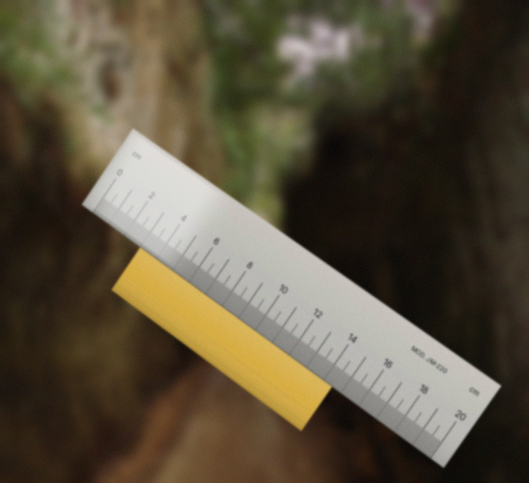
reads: 11.5
